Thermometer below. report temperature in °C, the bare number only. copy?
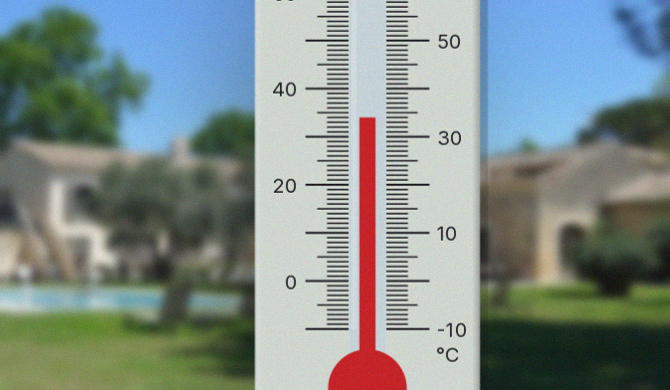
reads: 34
